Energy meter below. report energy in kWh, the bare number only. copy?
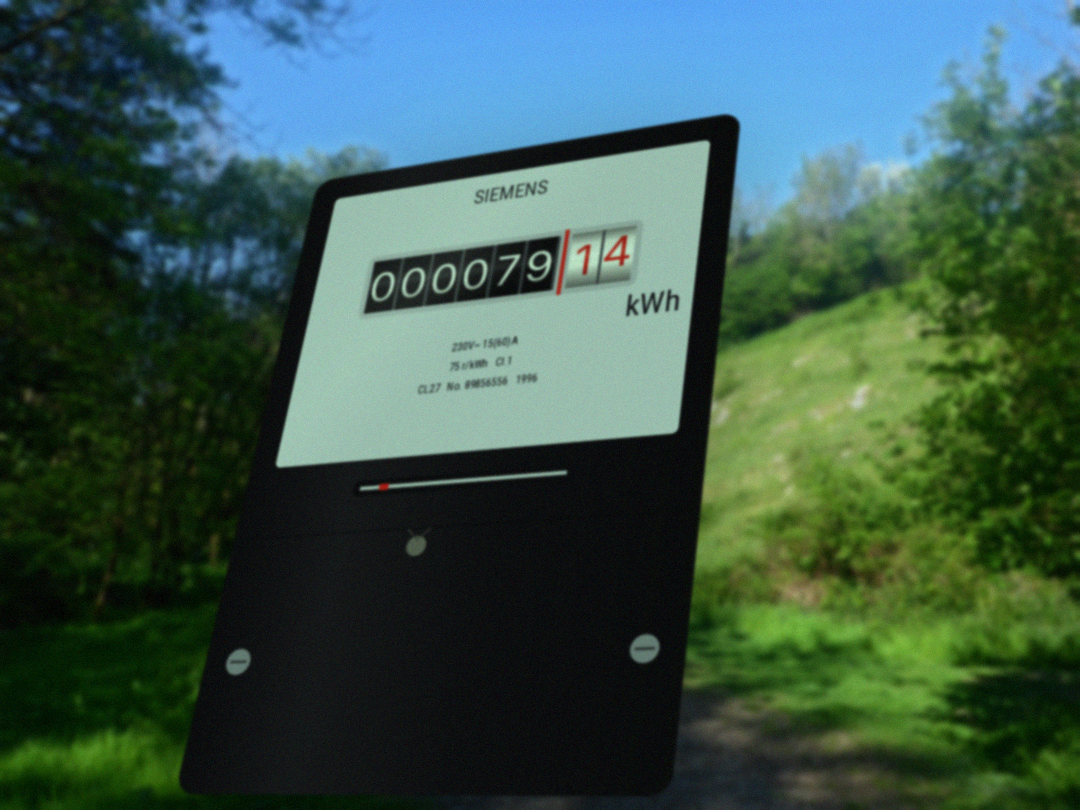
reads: 79.14
